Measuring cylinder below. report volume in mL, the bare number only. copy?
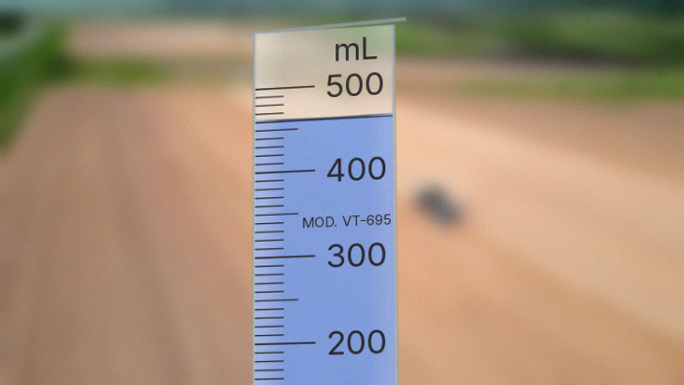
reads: 460
